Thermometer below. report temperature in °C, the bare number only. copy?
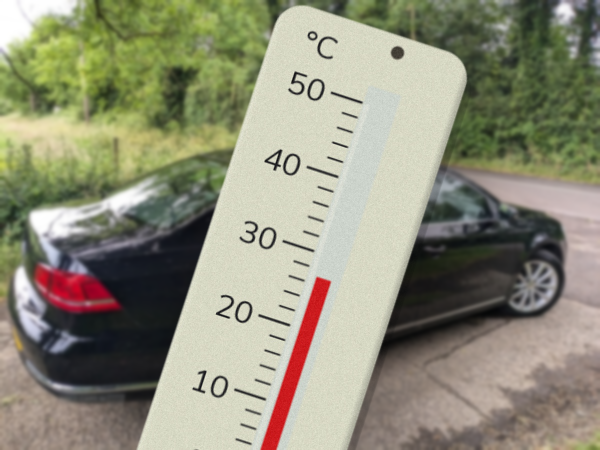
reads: 27
